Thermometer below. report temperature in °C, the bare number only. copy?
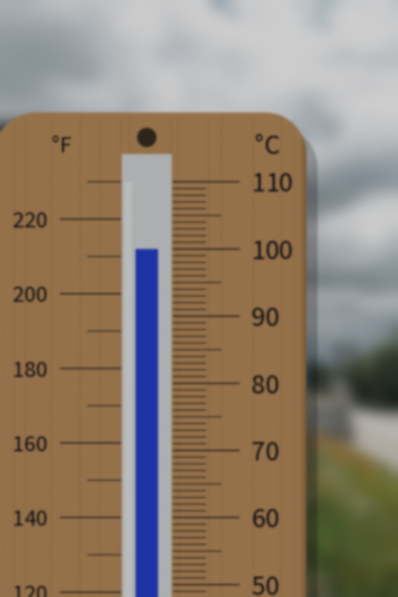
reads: 100
